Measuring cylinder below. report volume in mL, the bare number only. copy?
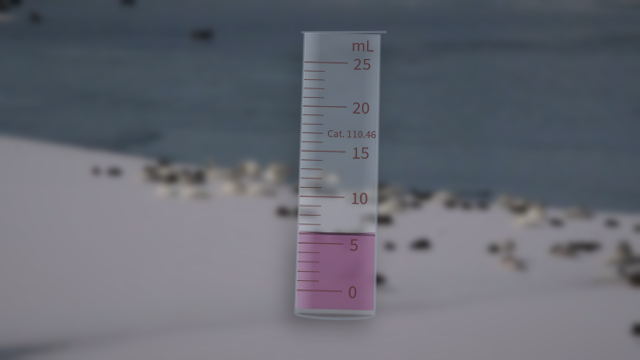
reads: 6
